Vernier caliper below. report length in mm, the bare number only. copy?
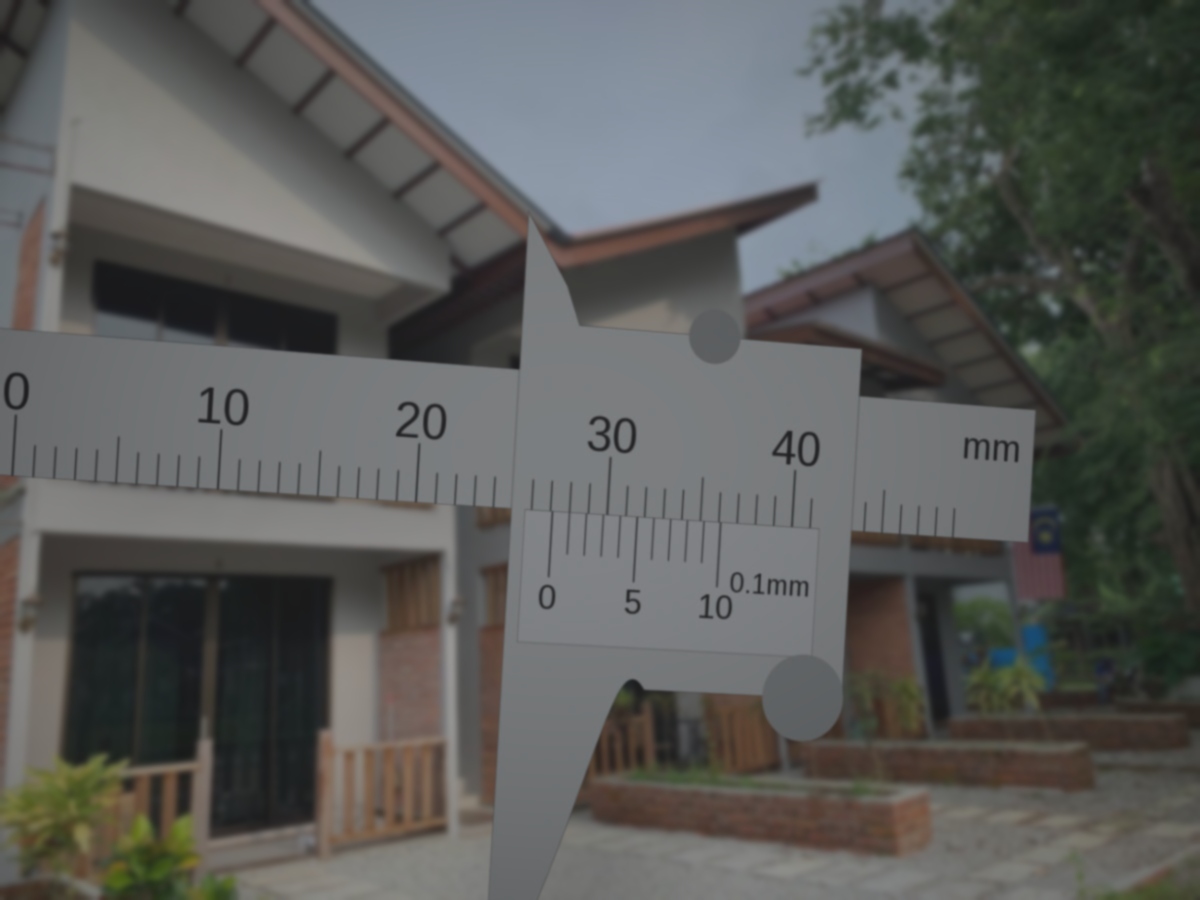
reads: 27.1
